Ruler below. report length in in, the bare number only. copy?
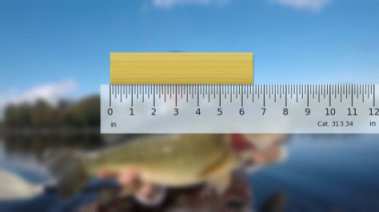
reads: 6.5
